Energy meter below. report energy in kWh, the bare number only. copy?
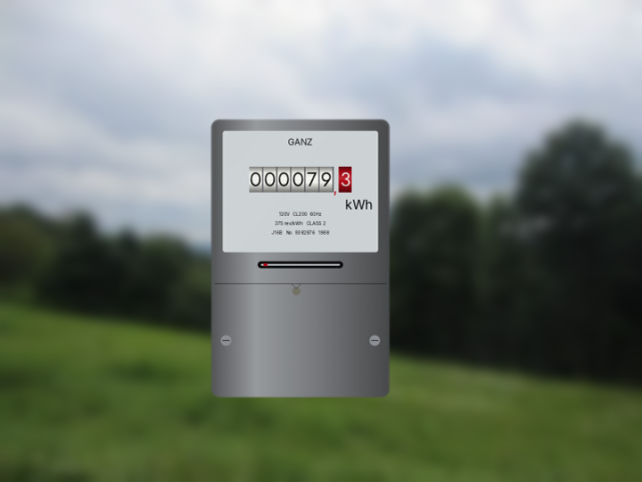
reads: 79.3
